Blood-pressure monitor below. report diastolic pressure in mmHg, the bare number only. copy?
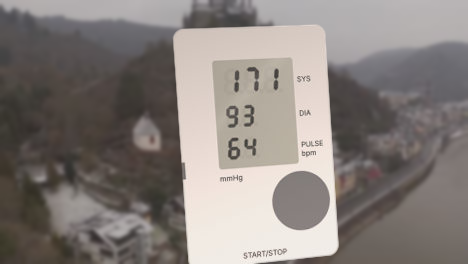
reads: 93
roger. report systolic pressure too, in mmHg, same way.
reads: 171
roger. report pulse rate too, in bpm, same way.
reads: 64
